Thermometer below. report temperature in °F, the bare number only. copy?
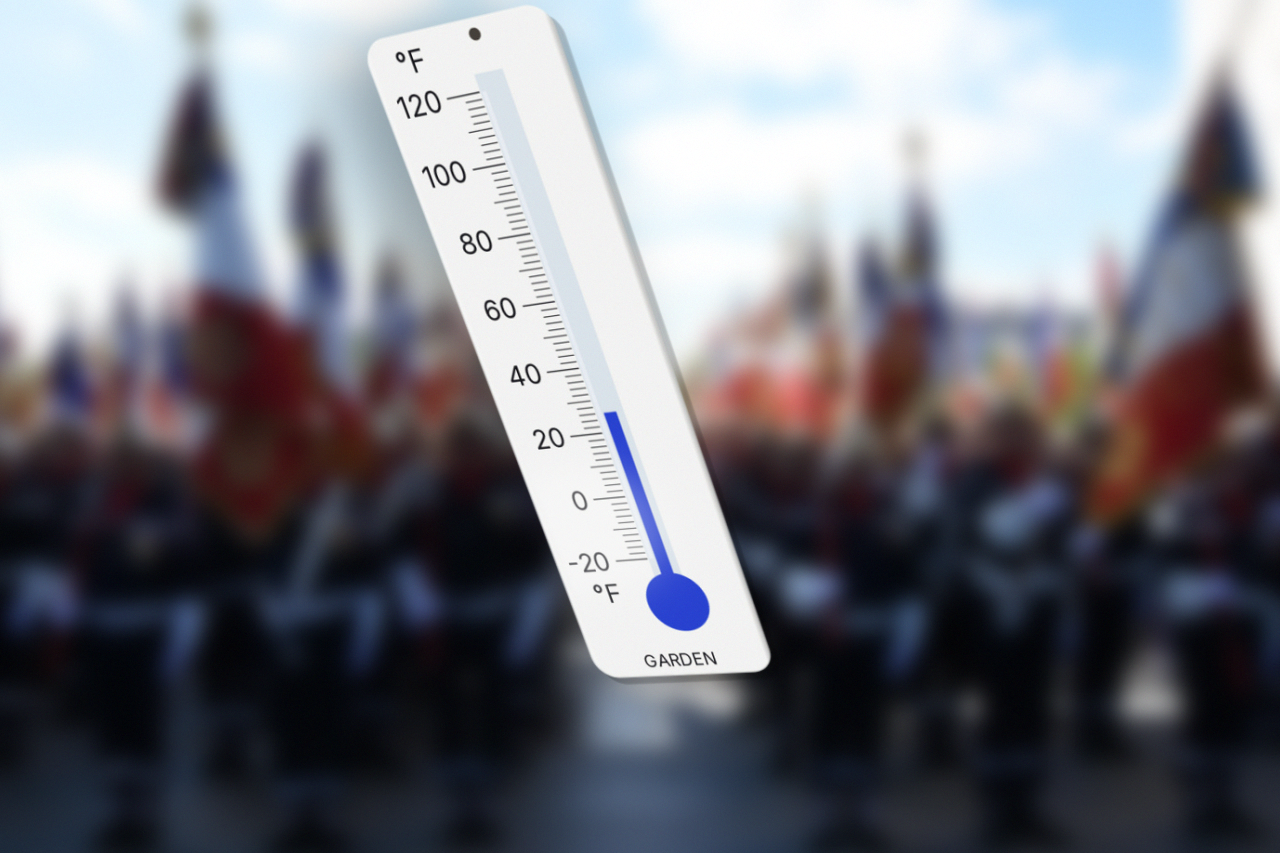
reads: 26
